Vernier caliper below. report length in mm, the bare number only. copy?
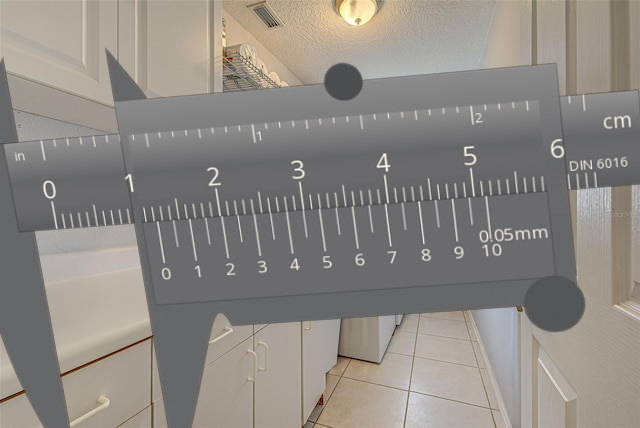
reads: 12.4
